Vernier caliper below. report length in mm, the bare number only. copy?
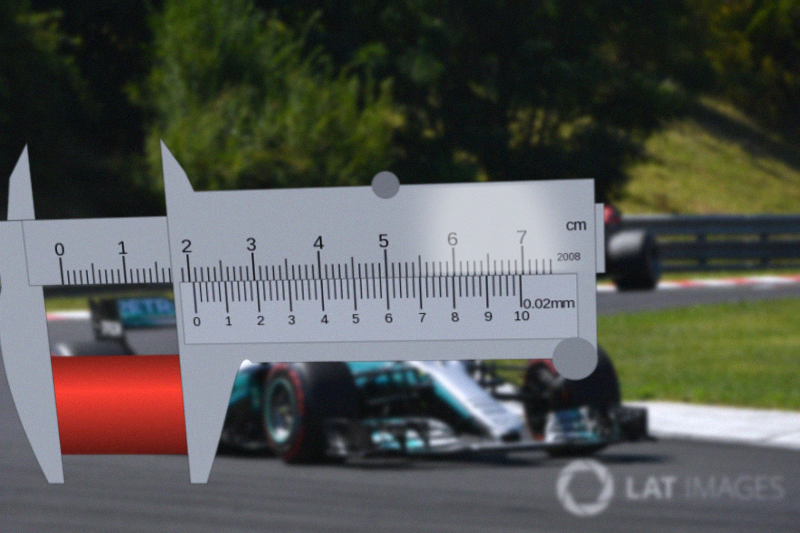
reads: 20.6
